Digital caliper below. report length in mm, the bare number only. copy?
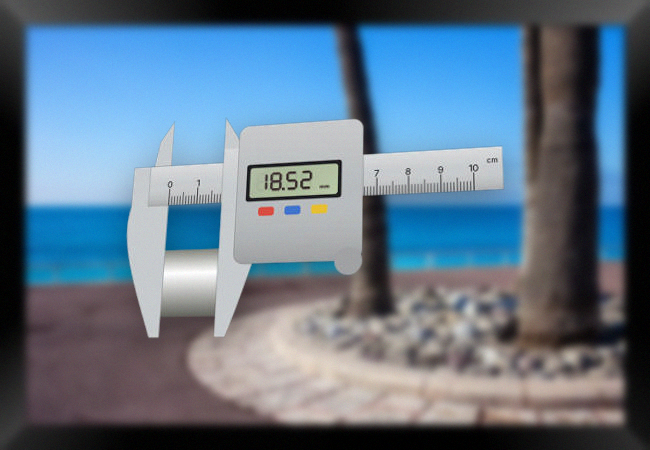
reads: 18.52
